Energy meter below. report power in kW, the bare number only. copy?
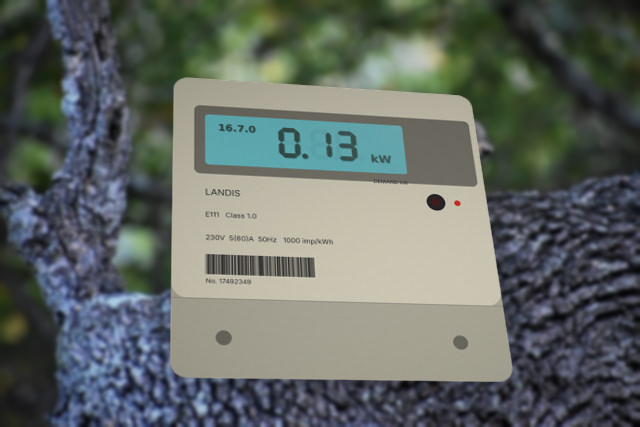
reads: 0.13
